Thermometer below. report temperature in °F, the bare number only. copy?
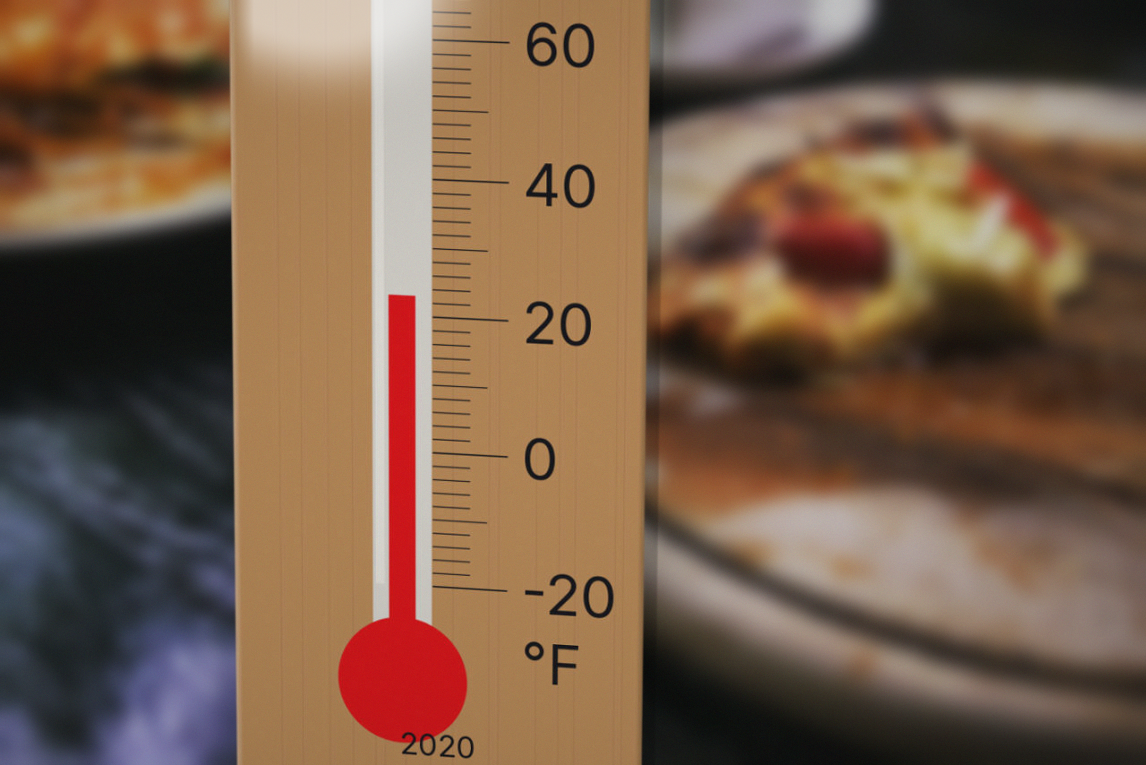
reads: 23
